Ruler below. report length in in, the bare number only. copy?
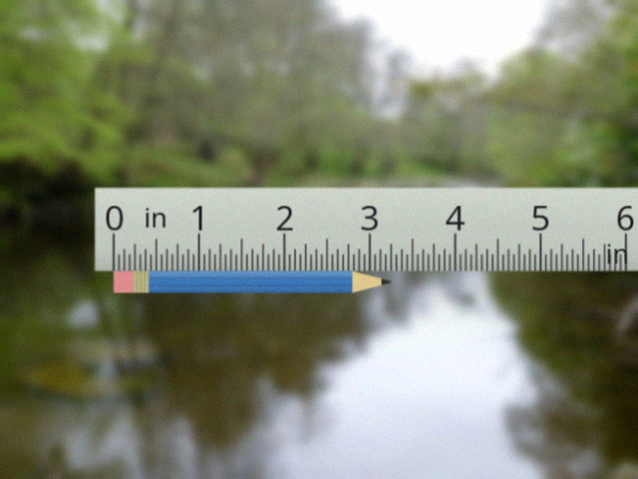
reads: 3.25
